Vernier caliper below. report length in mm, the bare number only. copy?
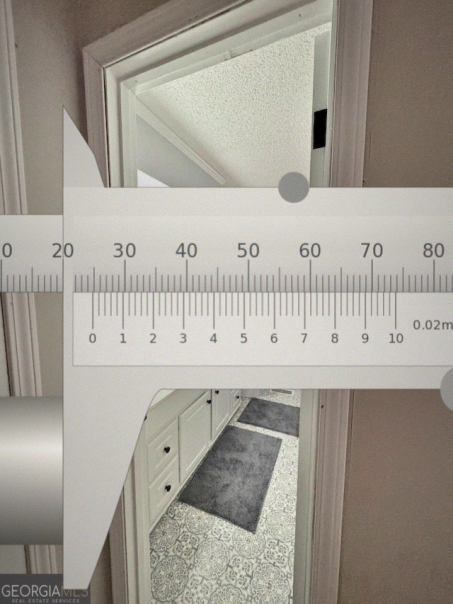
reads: 24.8
